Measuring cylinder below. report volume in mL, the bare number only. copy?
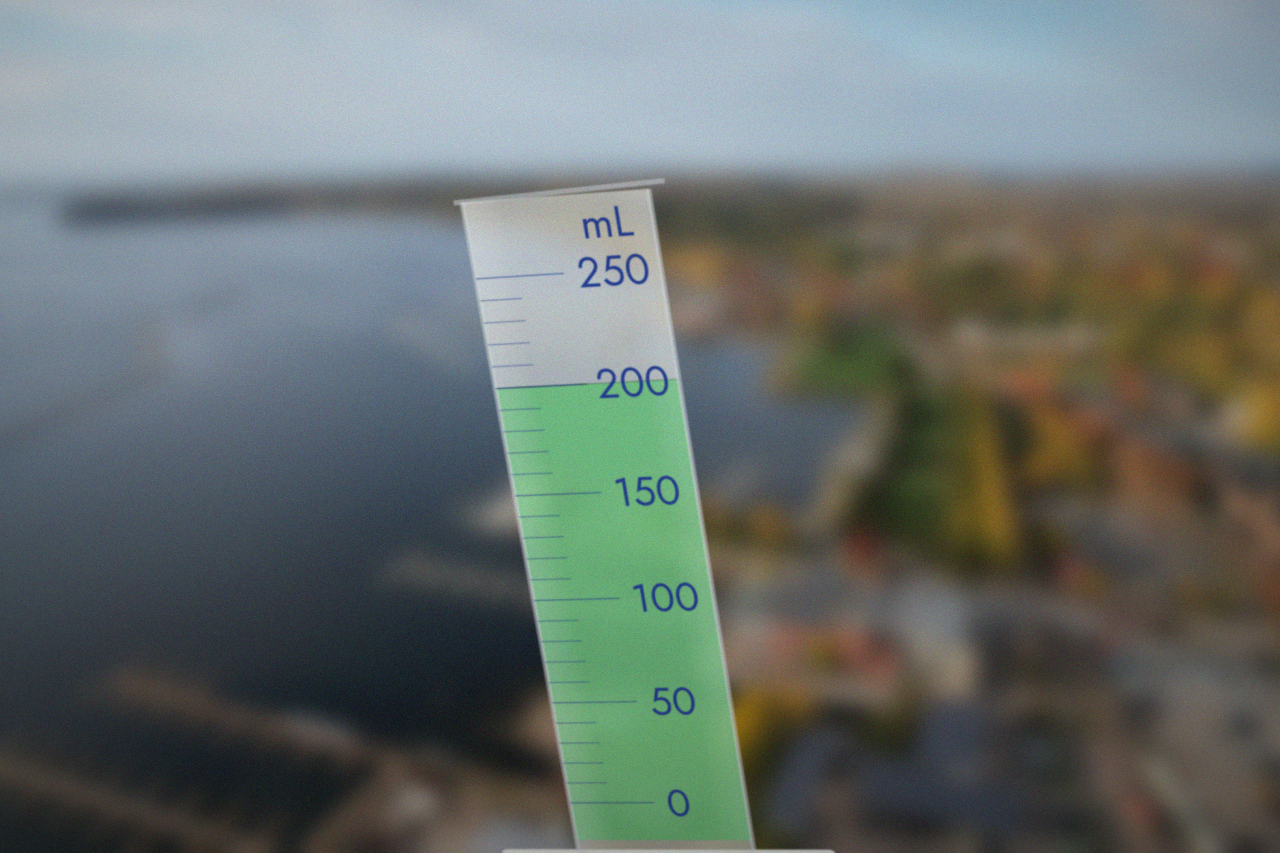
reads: 200
